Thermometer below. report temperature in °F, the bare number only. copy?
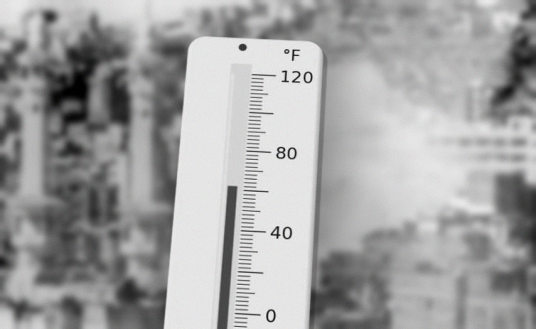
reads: 62
